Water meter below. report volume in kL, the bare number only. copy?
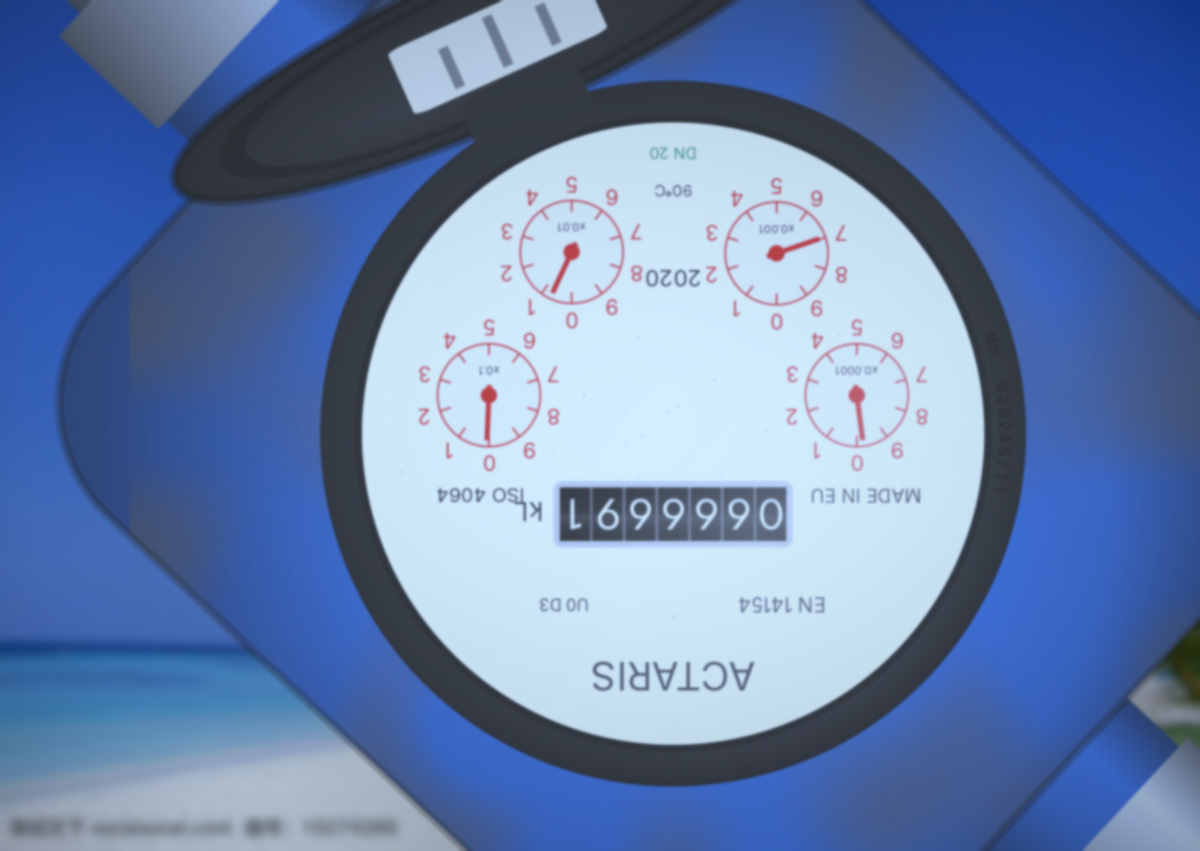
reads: 666691.0069
